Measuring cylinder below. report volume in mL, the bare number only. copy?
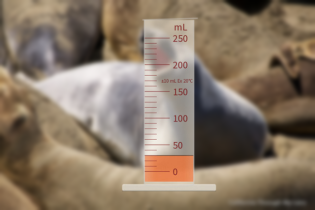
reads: 30
